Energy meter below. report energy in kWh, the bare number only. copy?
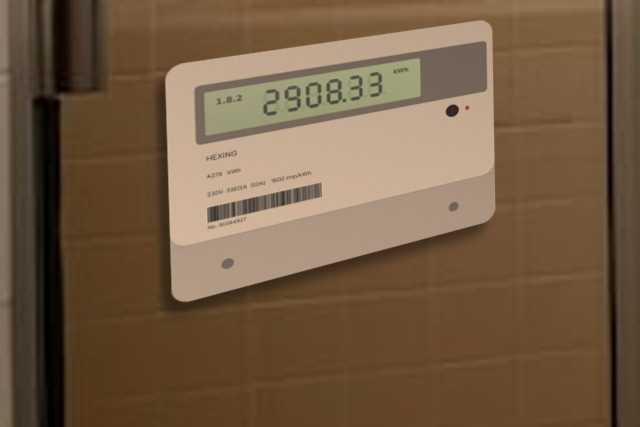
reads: 2908.33
